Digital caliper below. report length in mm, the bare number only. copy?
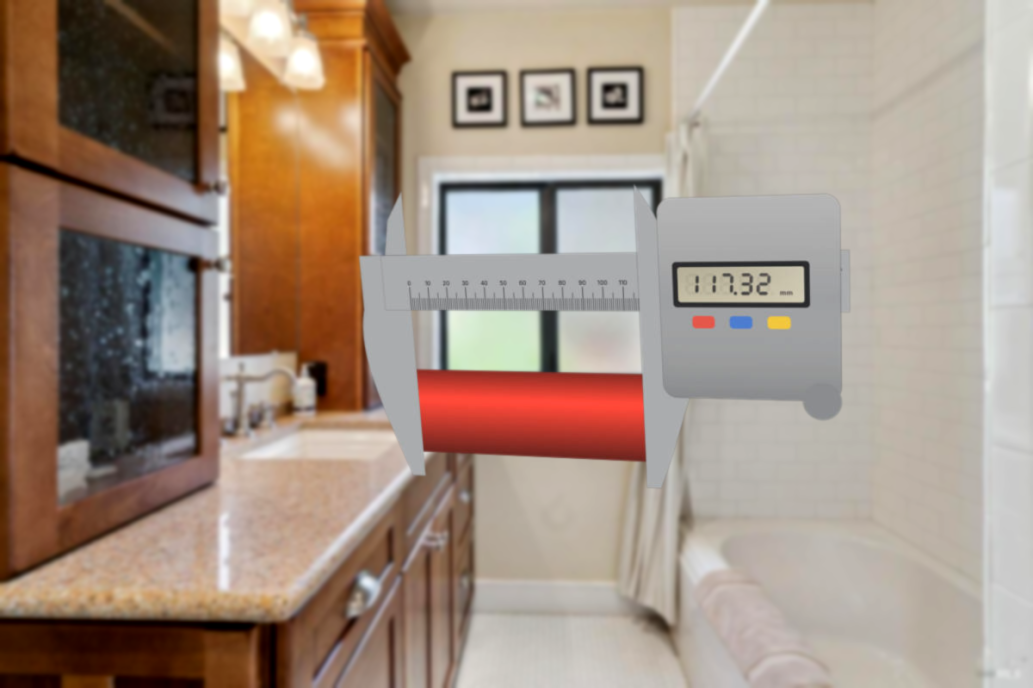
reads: 117.32
